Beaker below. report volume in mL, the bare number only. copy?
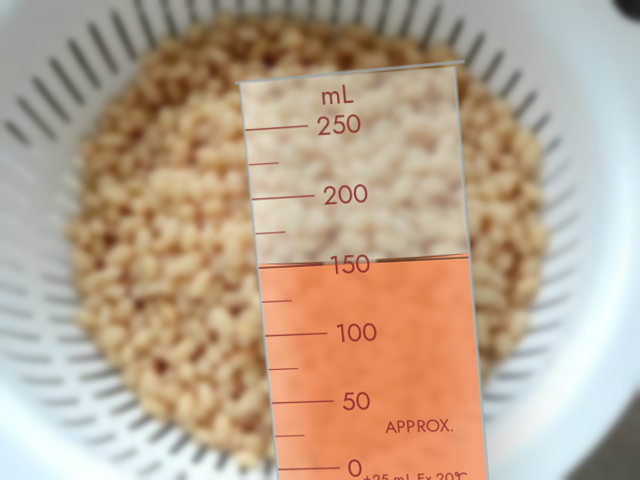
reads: 150
